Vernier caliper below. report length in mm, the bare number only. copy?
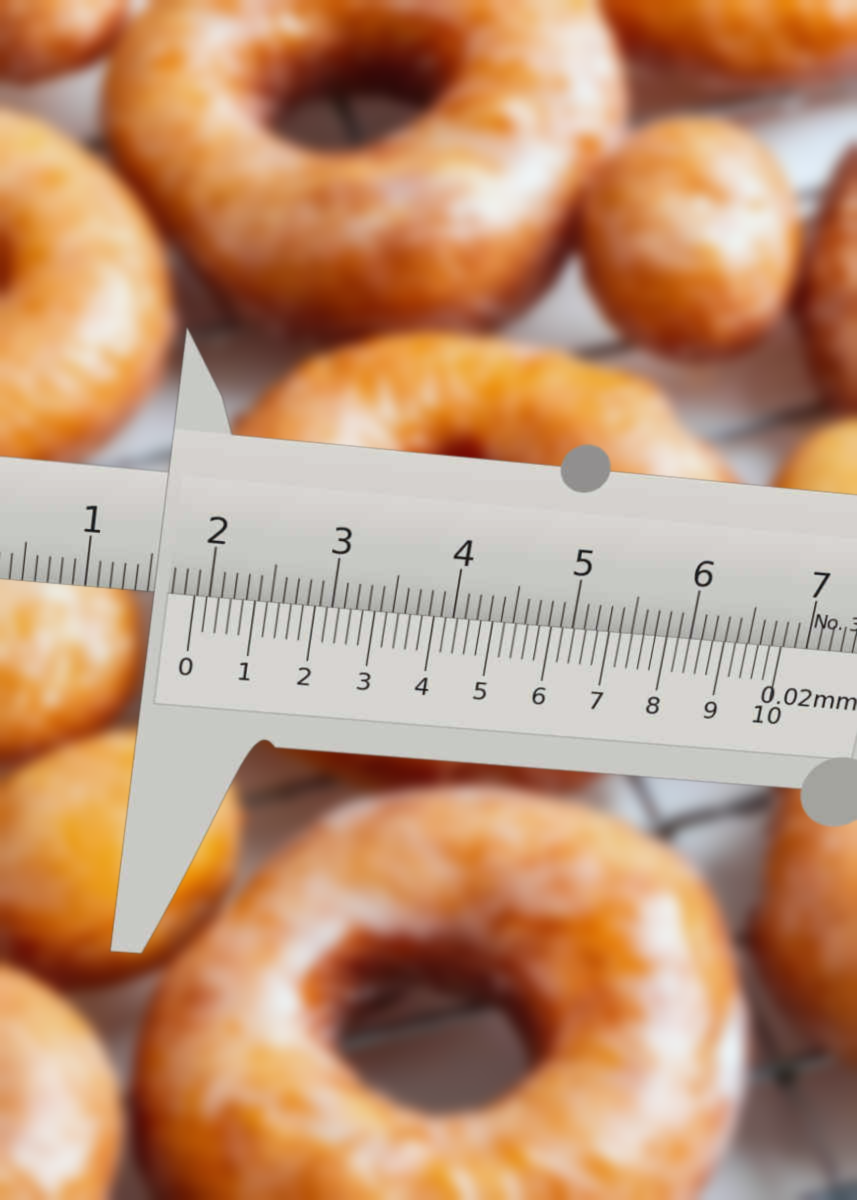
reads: 18.8
